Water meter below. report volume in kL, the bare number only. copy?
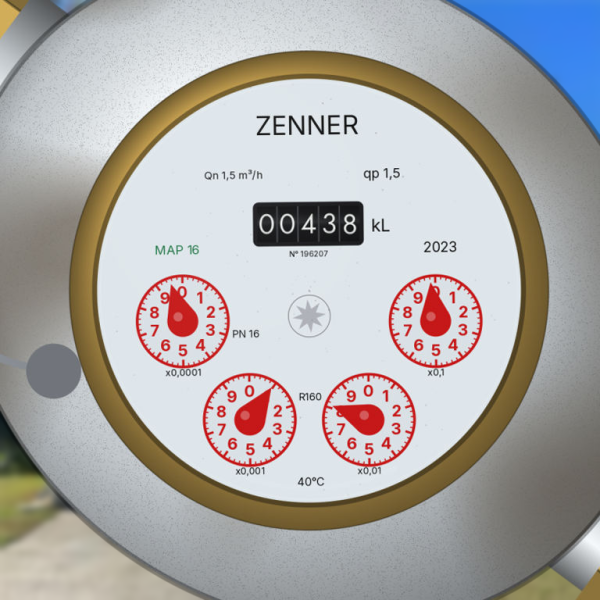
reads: 437.9809
